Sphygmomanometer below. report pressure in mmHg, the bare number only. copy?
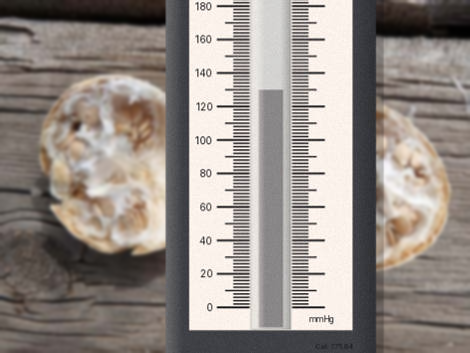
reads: 130
